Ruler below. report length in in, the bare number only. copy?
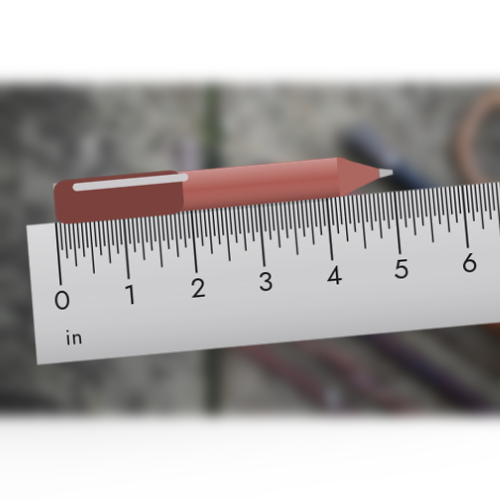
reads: 5
